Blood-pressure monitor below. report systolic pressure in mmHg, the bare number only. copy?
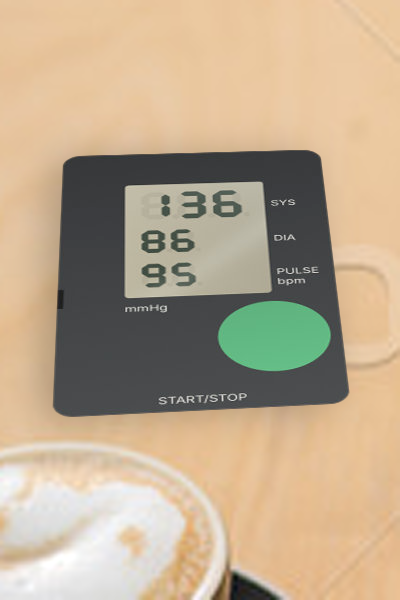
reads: 136
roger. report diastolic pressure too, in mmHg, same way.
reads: 86
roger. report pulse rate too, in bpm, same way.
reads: 95
